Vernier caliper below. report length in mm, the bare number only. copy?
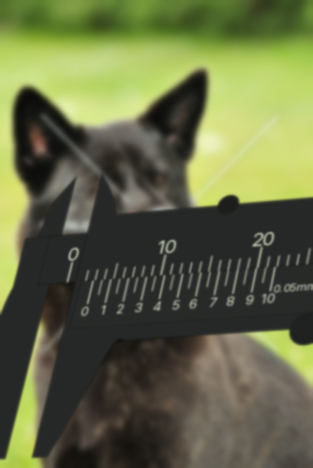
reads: 2.8
